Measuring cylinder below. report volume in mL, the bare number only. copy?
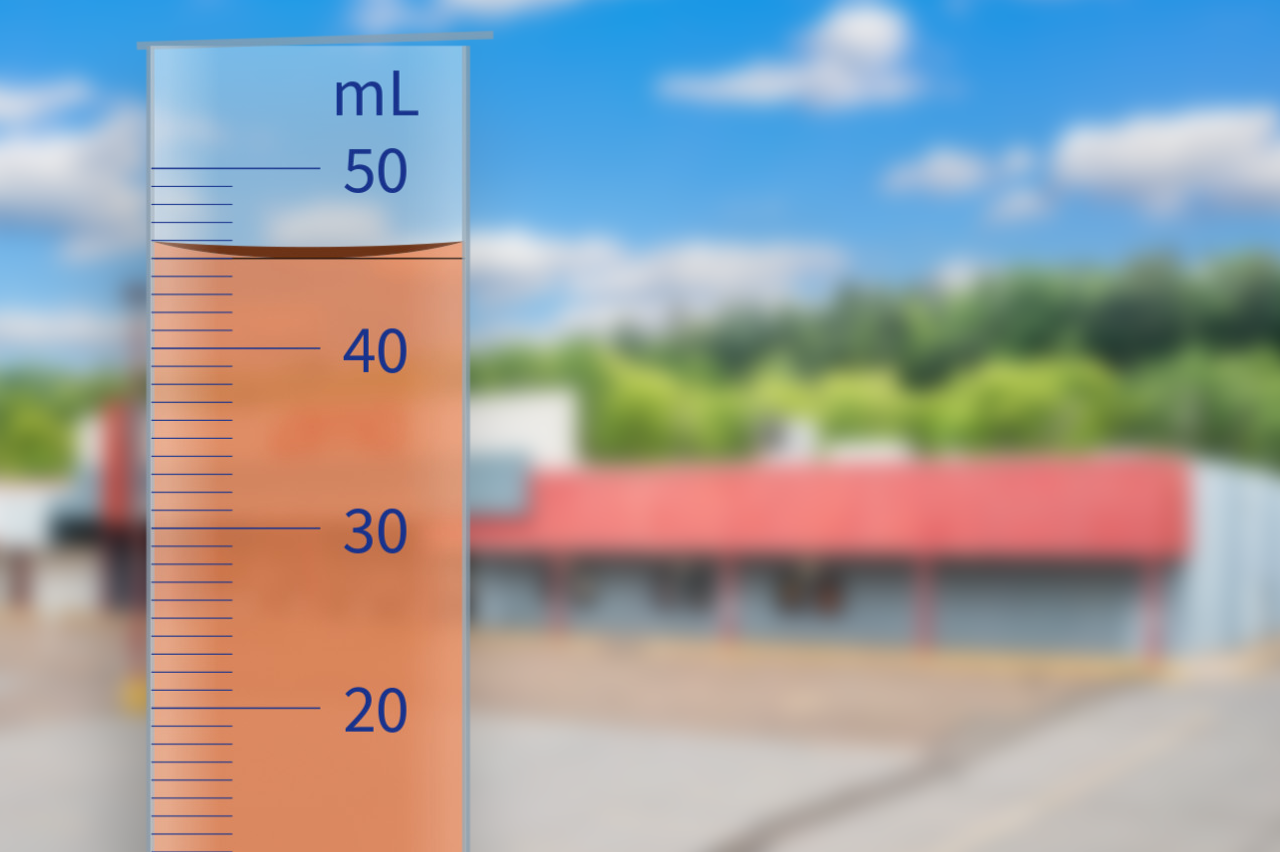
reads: 45
